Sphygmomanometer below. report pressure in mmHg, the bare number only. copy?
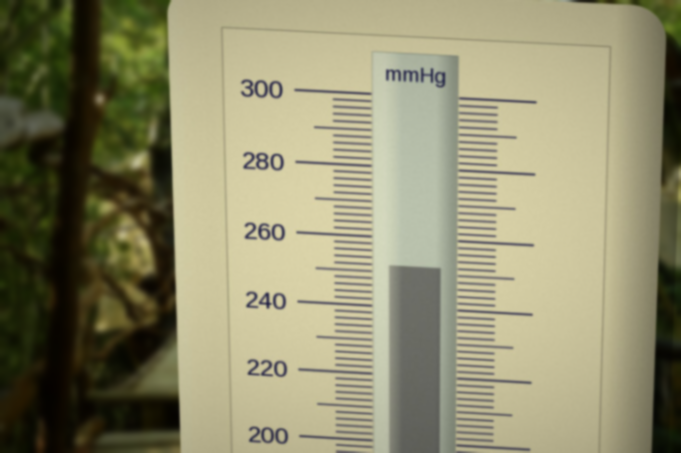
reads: 252
